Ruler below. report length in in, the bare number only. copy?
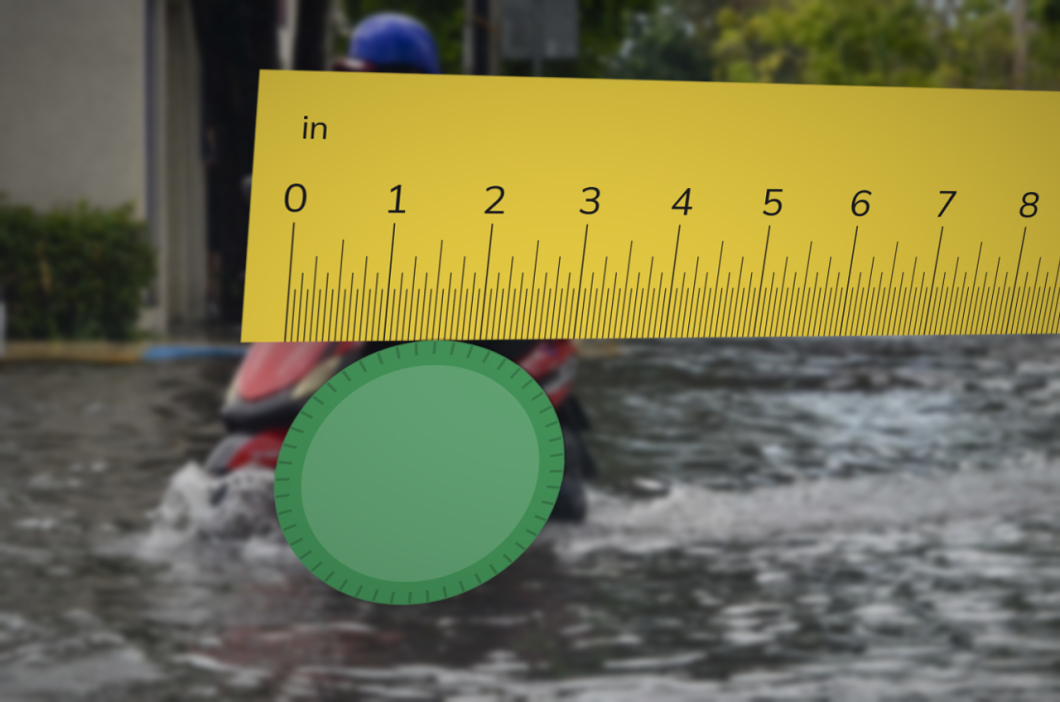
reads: 3.0625
